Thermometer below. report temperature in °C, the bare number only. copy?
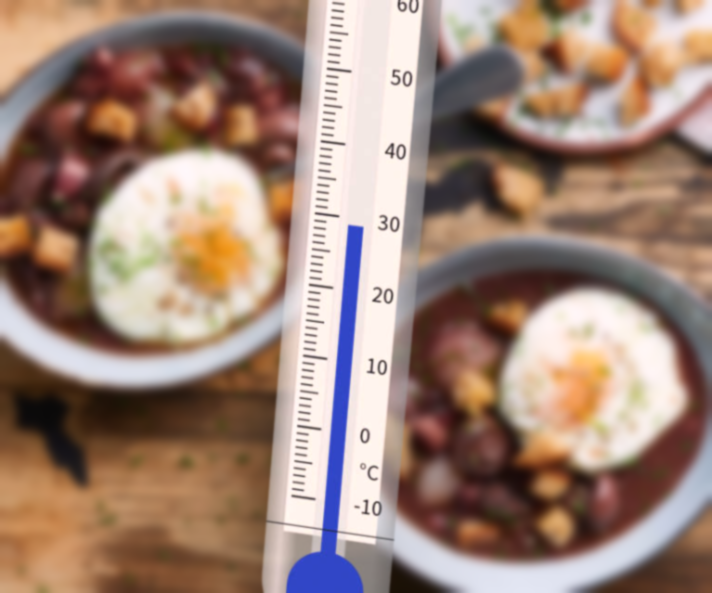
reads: 29
